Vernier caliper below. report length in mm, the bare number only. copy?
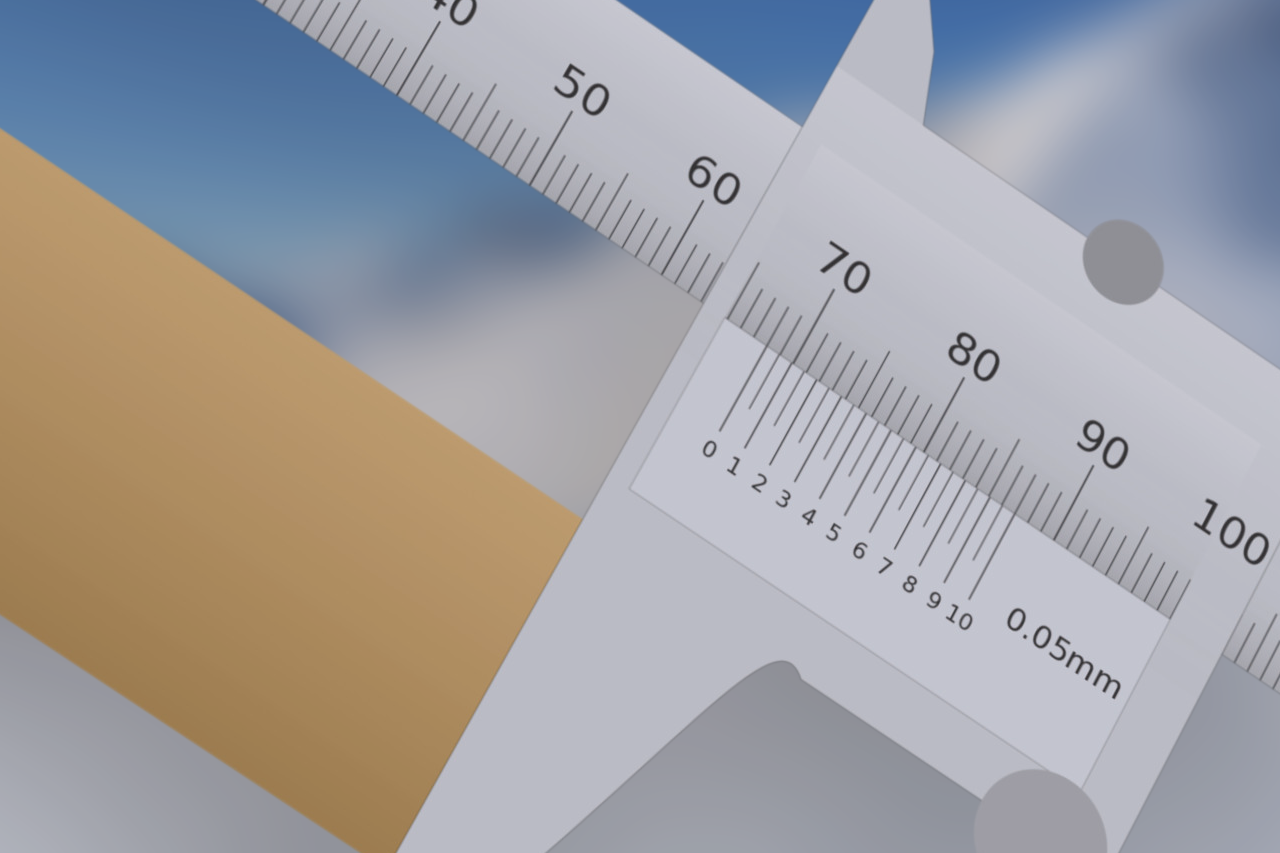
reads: 68.0
